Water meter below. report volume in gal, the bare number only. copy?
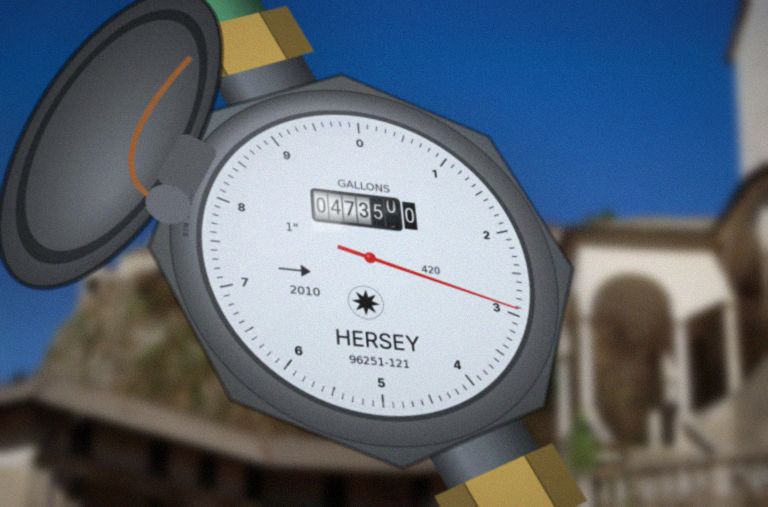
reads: 473502.9
